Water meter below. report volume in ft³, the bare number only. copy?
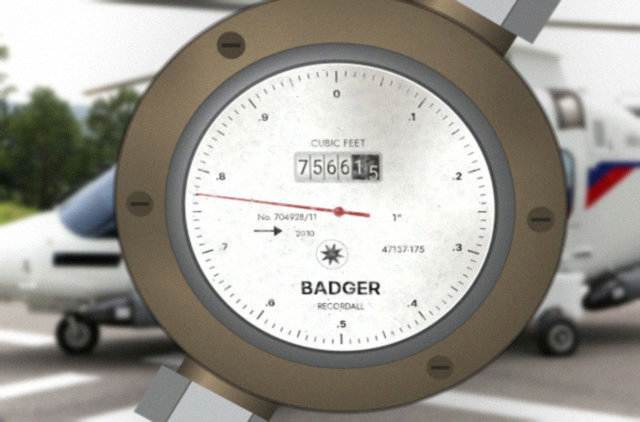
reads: 756614.77
